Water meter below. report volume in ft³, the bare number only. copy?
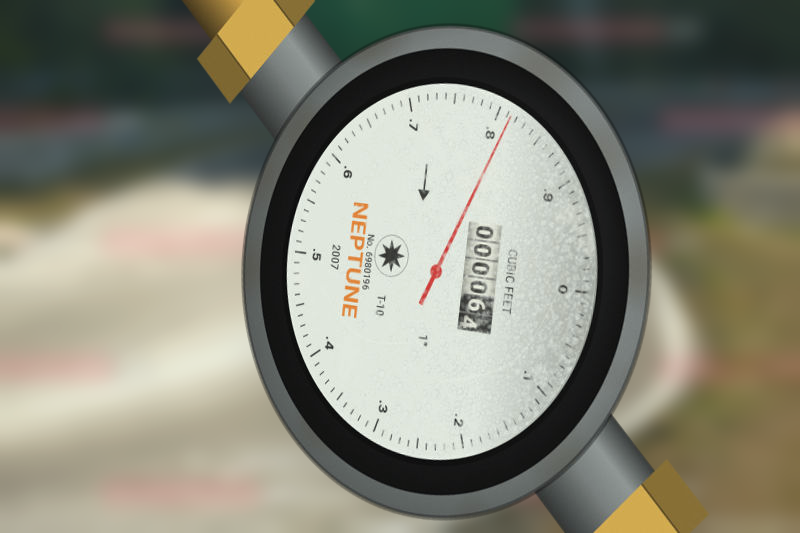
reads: 63.81
